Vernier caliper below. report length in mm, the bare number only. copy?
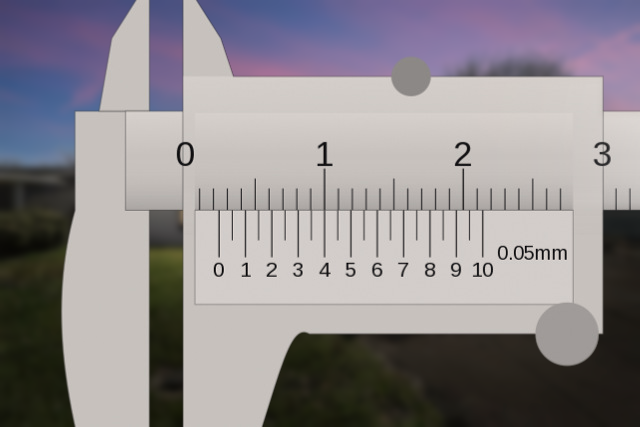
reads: 2.4
